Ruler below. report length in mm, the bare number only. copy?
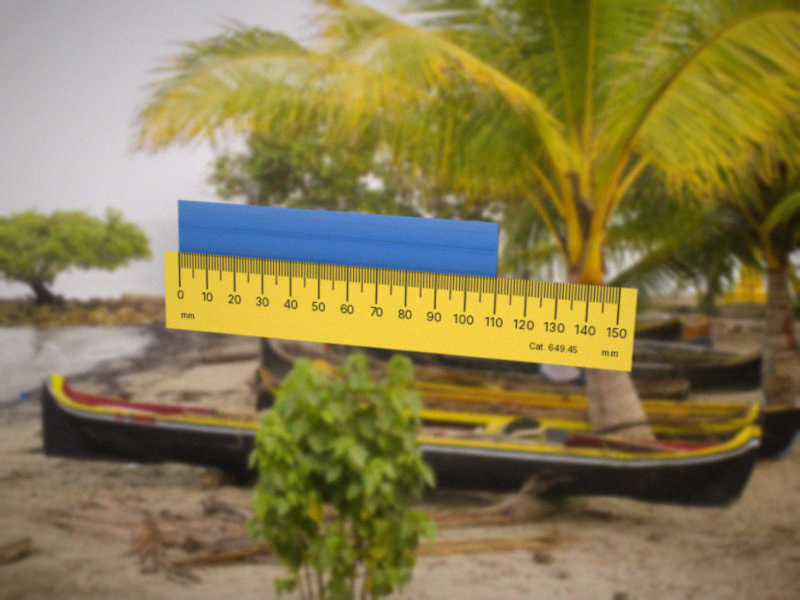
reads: 110
